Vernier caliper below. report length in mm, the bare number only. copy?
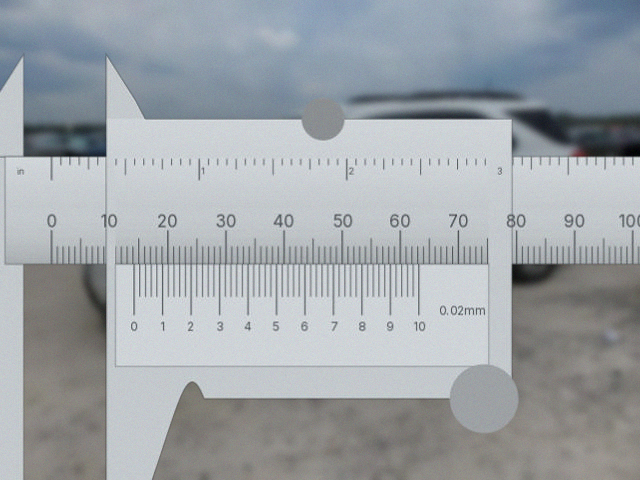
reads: 14.2
